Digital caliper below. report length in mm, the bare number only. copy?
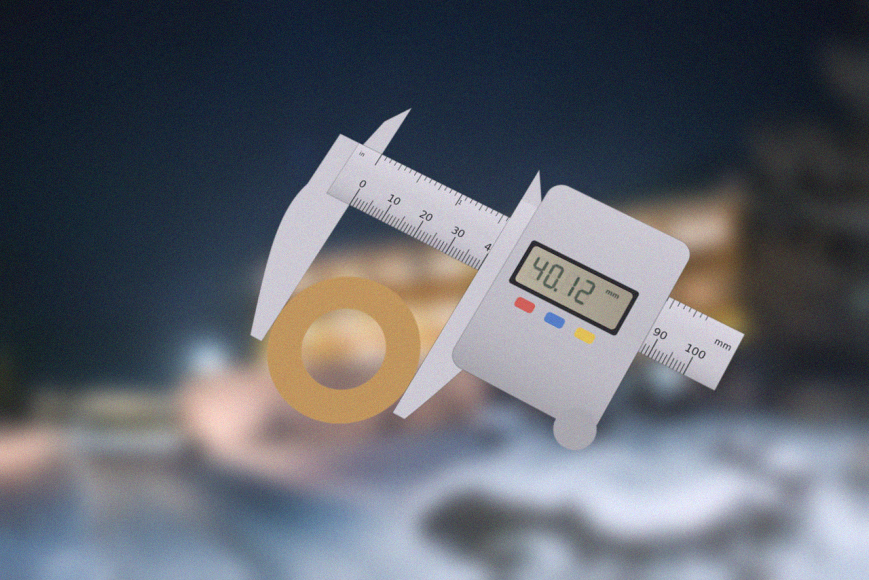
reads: 40.12
